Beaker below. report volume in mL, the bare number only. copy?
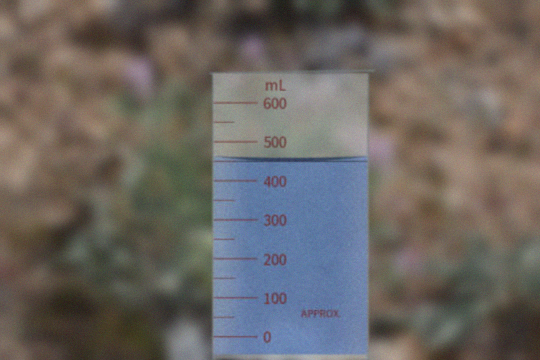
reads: 450
